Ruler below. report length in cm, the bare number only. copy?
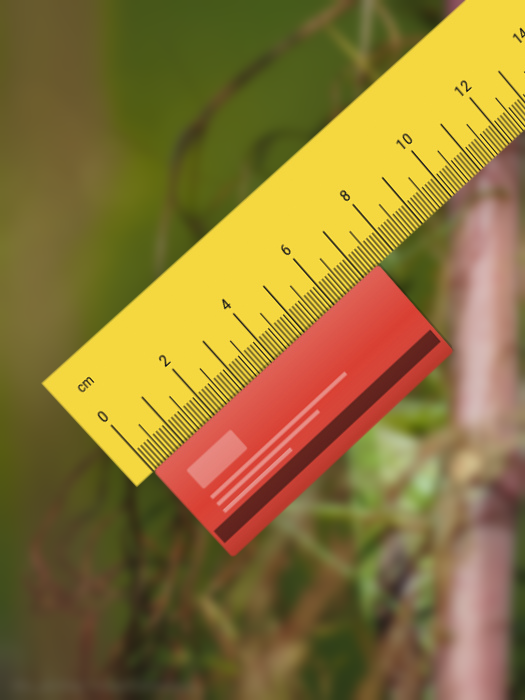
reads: 7.5
